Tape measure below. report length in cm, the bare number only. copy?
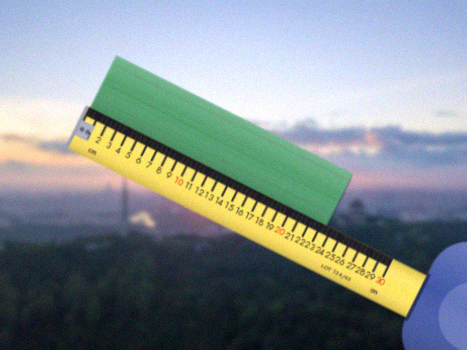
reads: 23.5
